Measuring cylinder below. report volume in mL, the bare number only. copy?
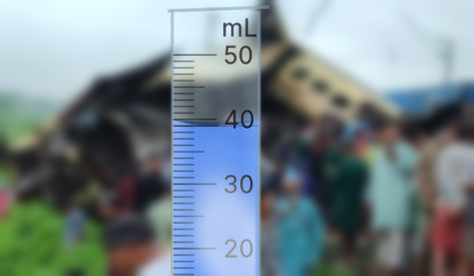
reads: 39
